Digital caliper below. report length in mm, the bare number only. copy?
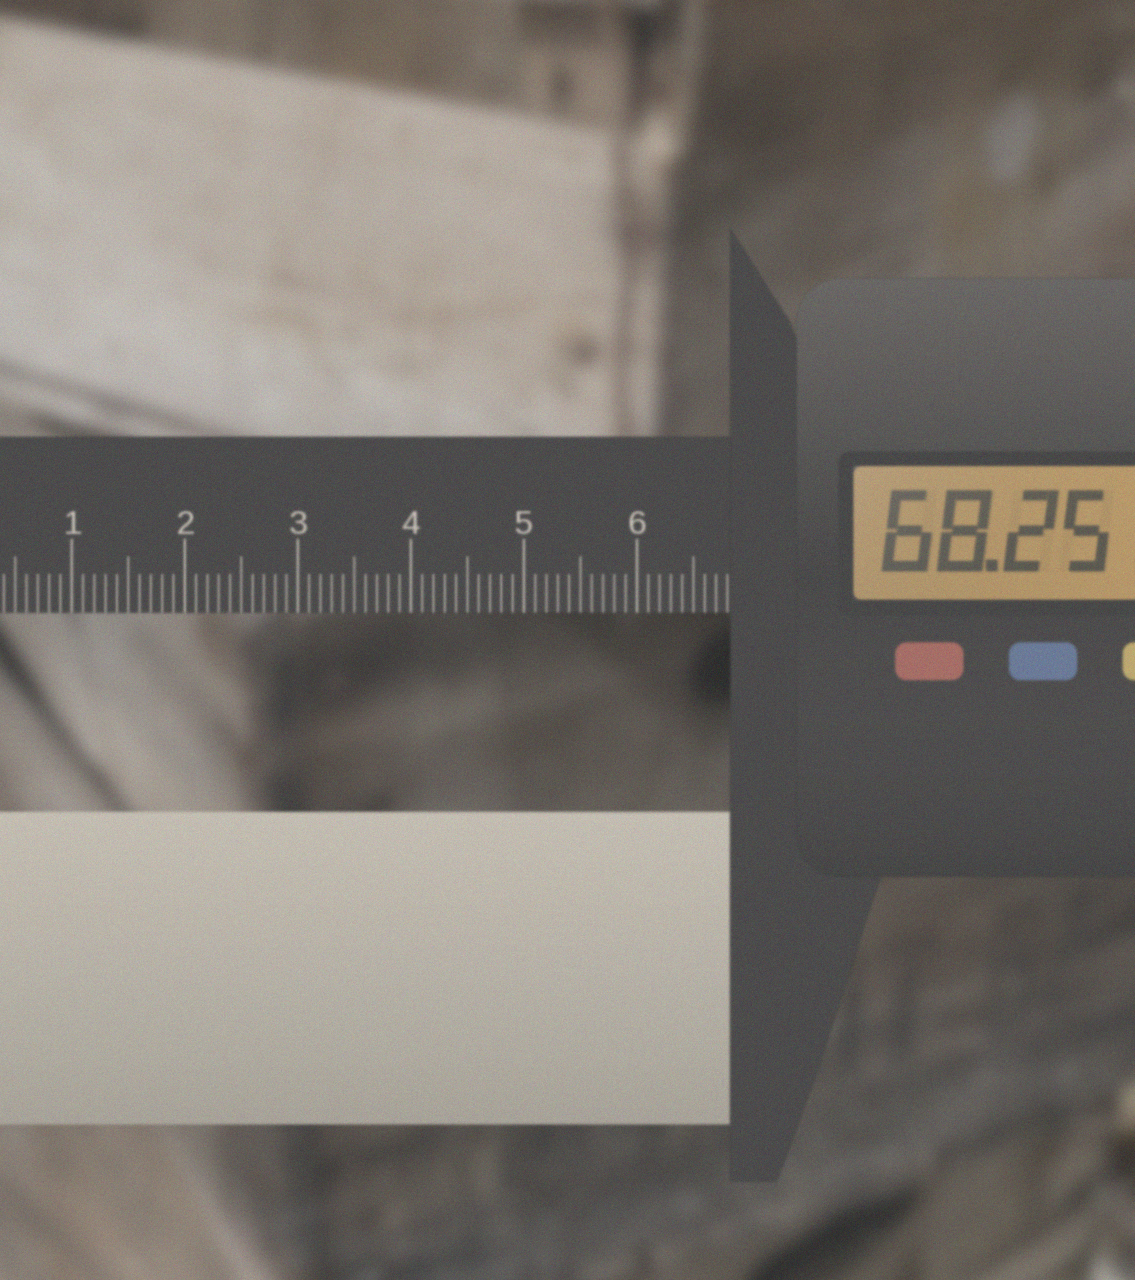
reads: 68.25
